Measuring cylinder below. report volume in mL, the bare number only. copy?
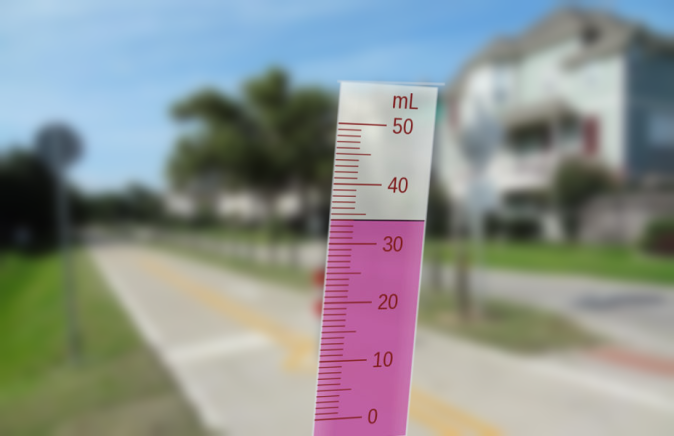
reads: 34
